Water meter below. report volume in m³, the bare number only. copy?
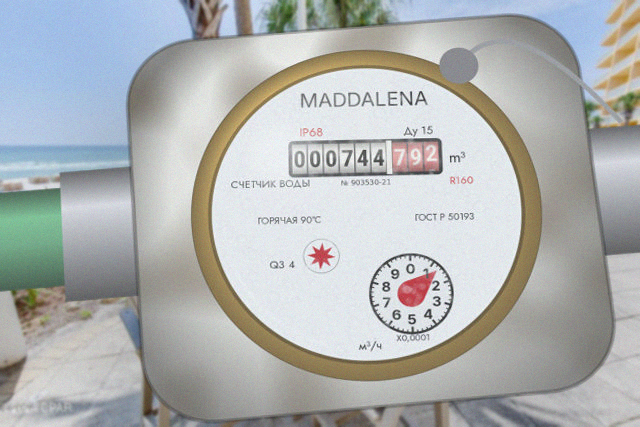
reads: 744.7921
